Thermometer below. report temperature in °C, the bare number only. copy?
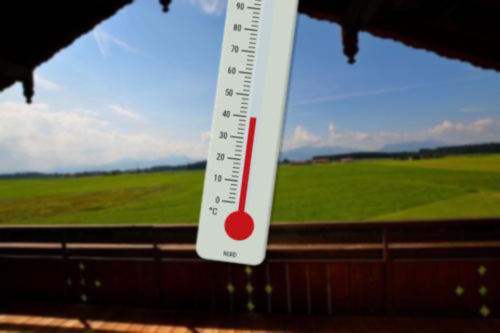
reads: 40
